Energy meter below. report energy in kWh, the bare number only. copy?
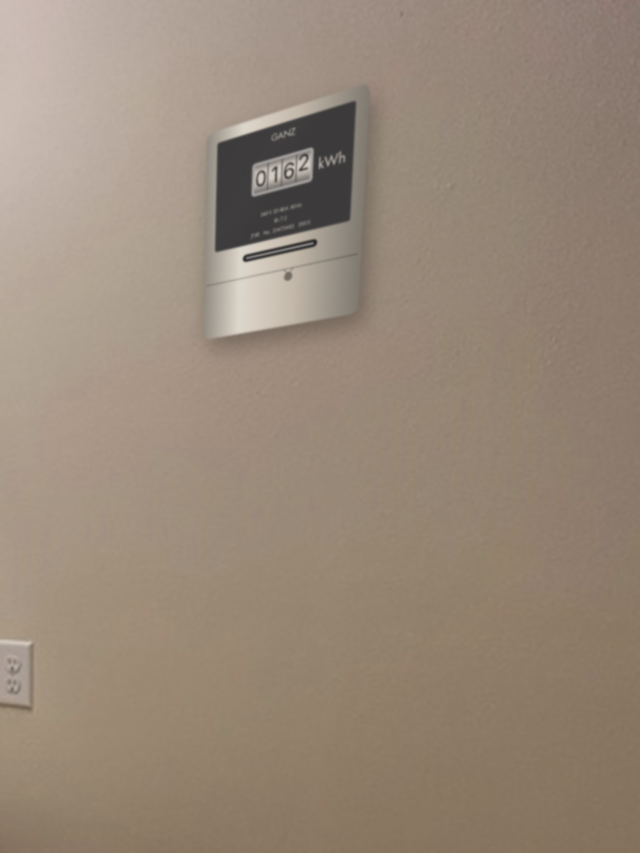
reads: 162
